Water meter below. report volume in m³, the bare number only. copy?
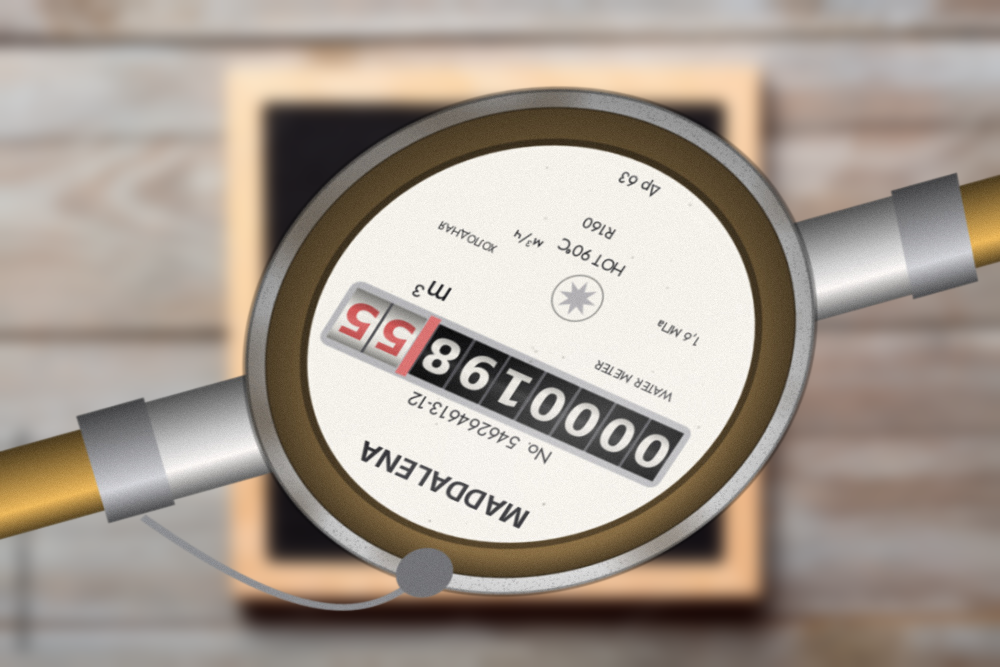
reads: 198.55
